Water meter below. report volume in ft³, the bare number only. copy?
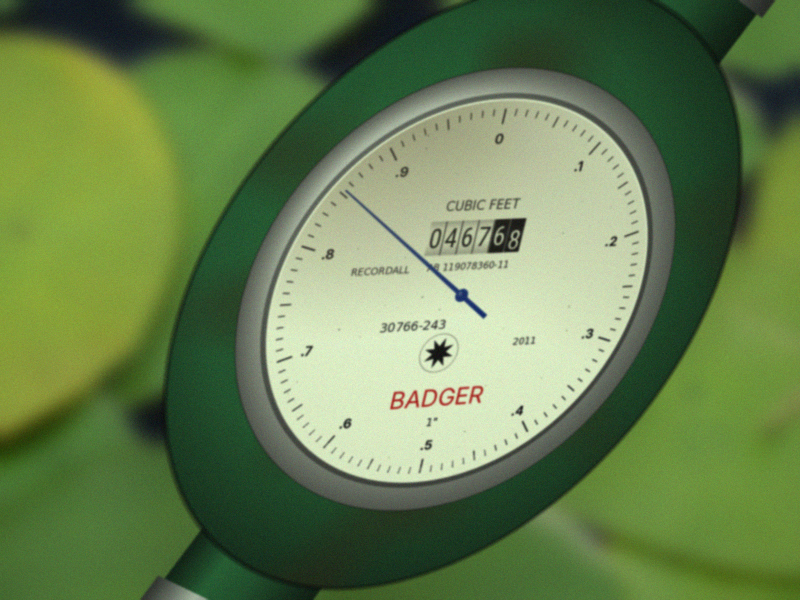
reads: 46767.85
